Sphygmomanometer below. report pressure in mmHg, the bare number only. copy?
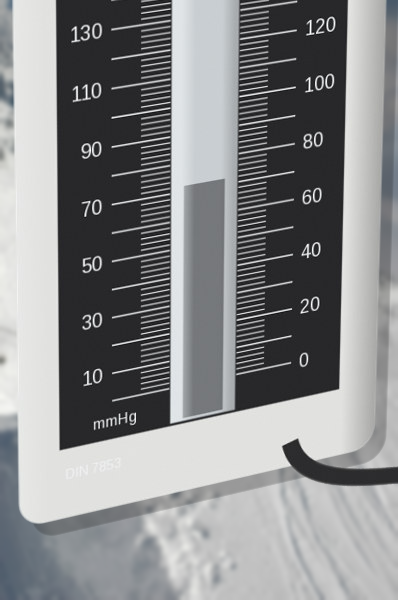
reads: 72
